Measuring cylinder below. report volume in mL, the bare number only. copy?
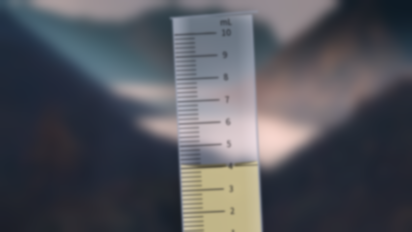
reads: 4
